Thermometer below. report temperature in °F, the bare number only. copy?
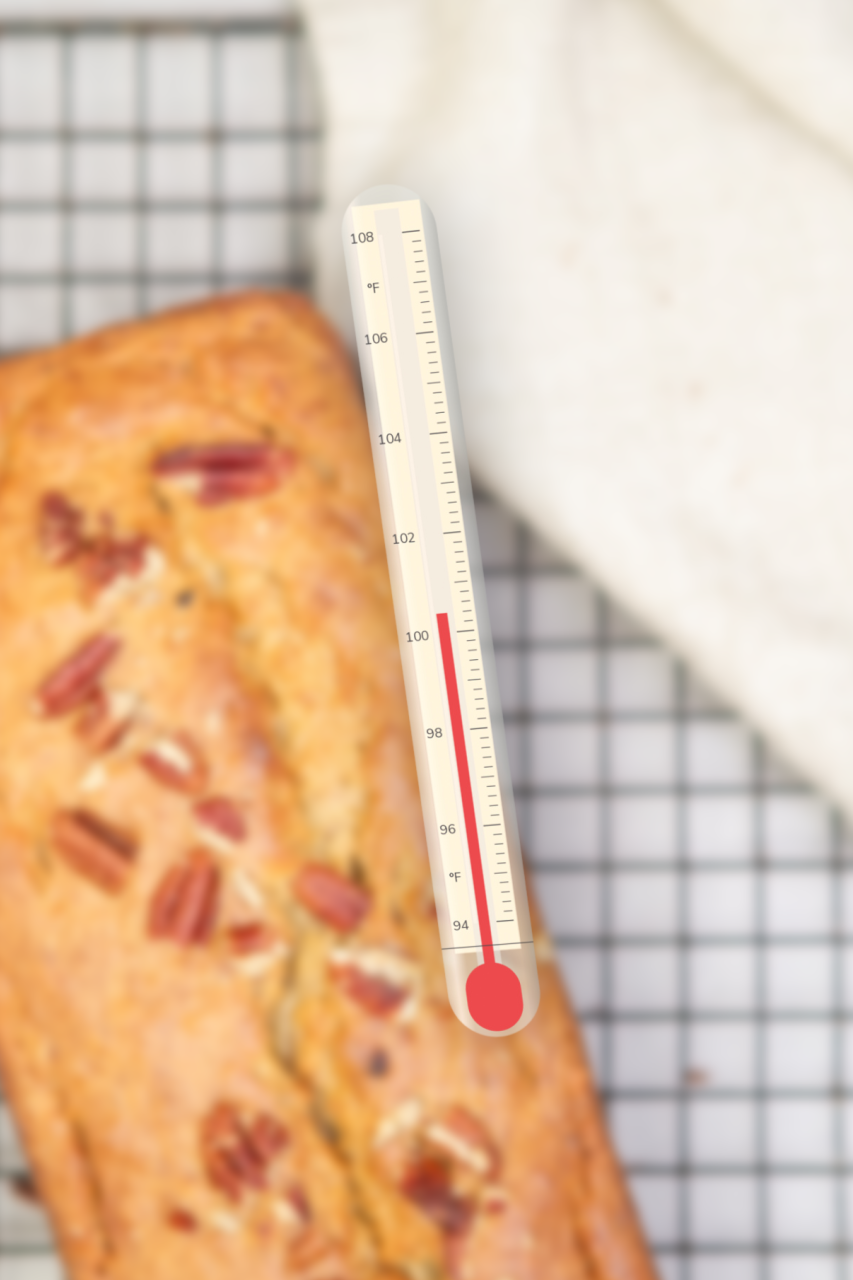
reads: 100.4
